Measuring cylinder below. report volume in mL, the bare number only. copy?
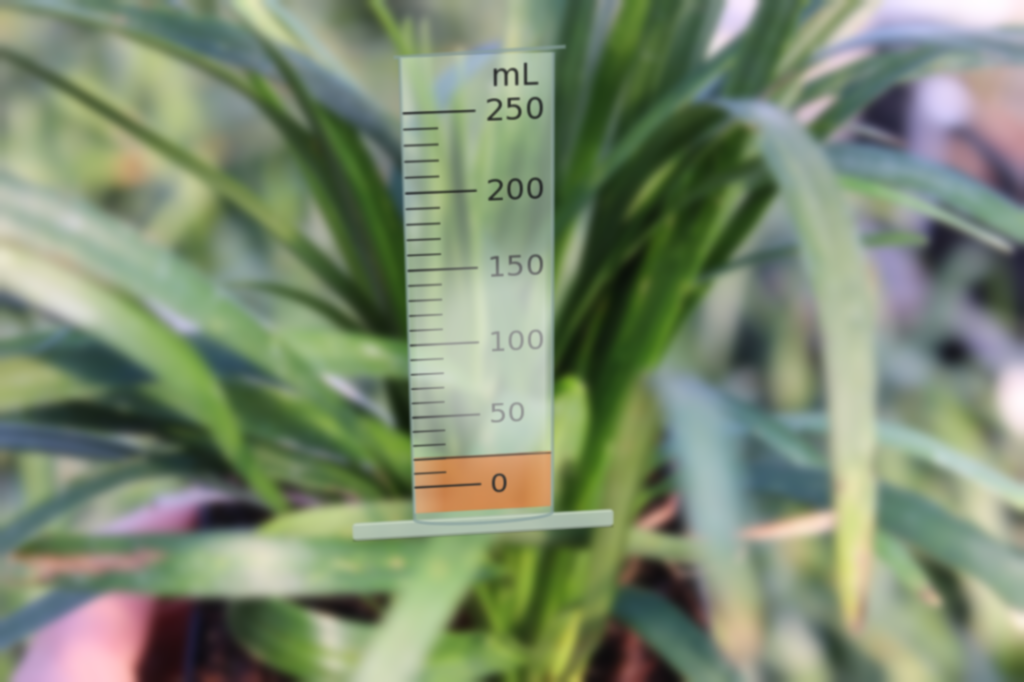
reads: 20
